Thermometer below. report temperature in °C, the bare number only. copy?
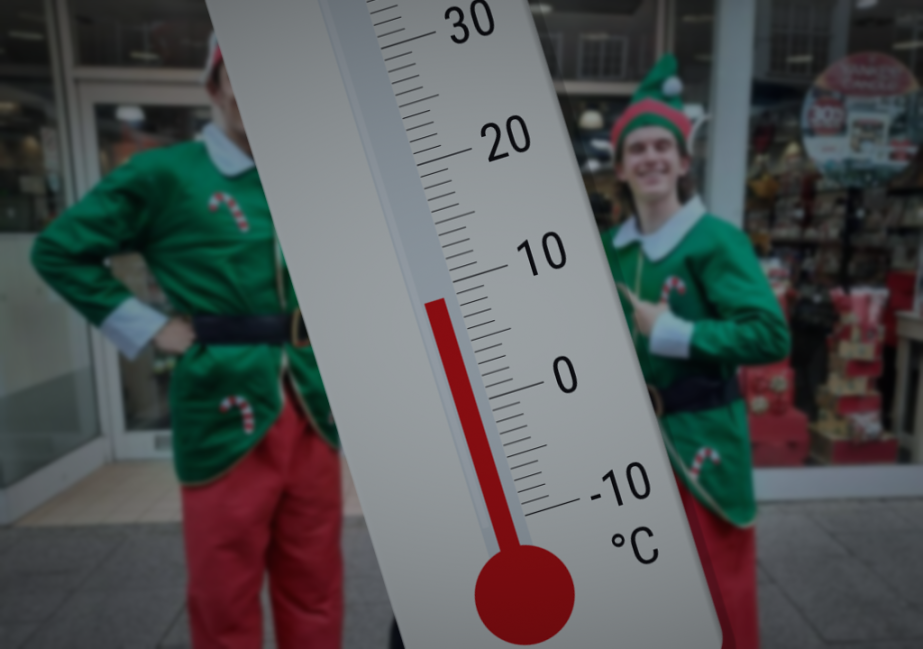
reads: 9
